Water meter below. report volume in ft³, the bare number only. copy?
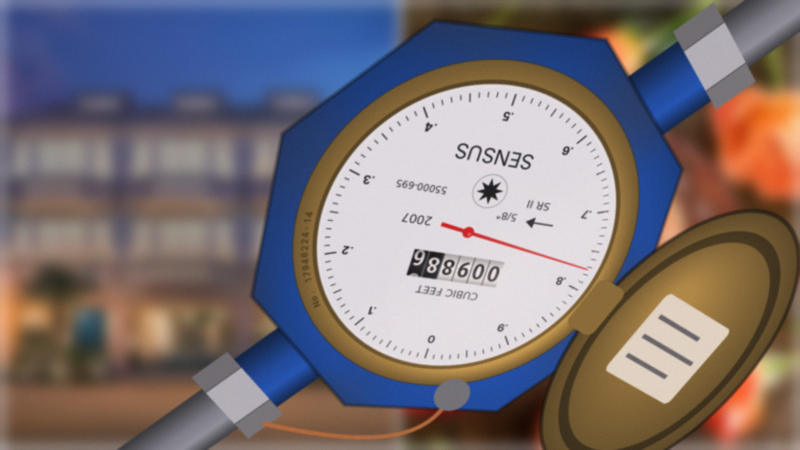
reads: 9885.77
